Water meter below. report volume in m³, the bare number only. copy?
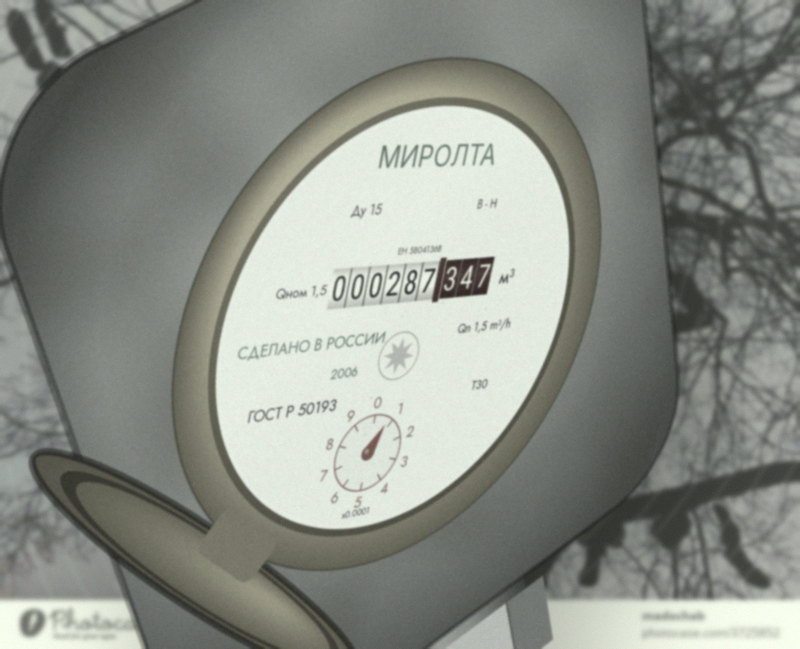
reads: 287.3470
